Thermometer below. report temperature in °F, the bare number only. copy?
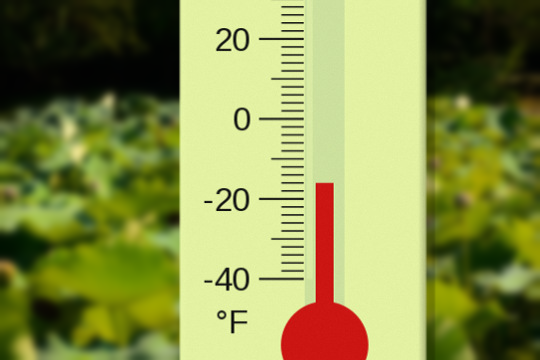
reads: -16
